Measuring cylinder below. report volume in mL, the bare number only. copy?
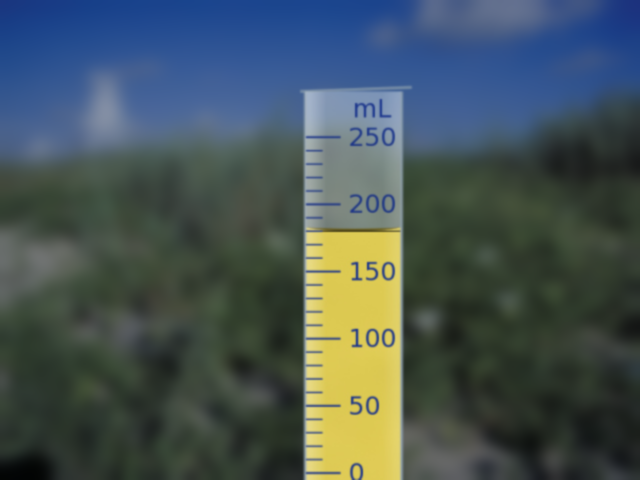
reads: 180
